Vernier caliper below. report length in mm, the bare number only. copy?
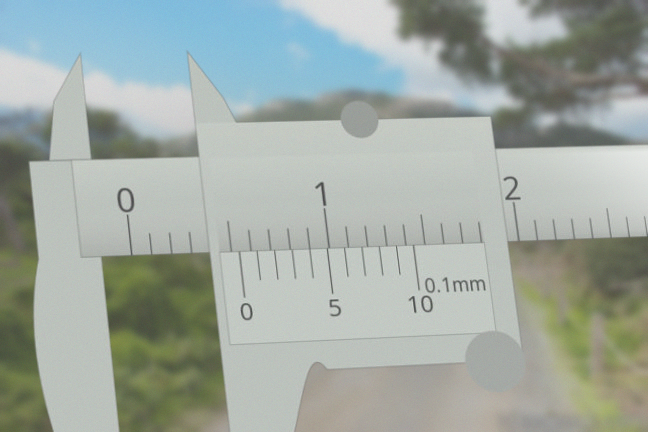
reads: 5.4
